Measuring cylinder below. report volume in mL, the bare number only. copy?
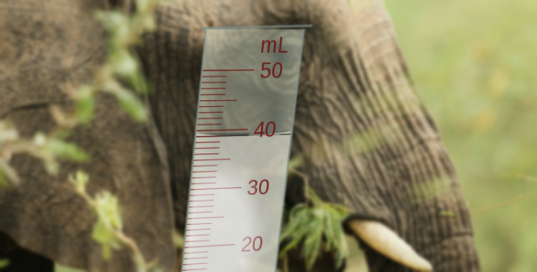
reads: 39
